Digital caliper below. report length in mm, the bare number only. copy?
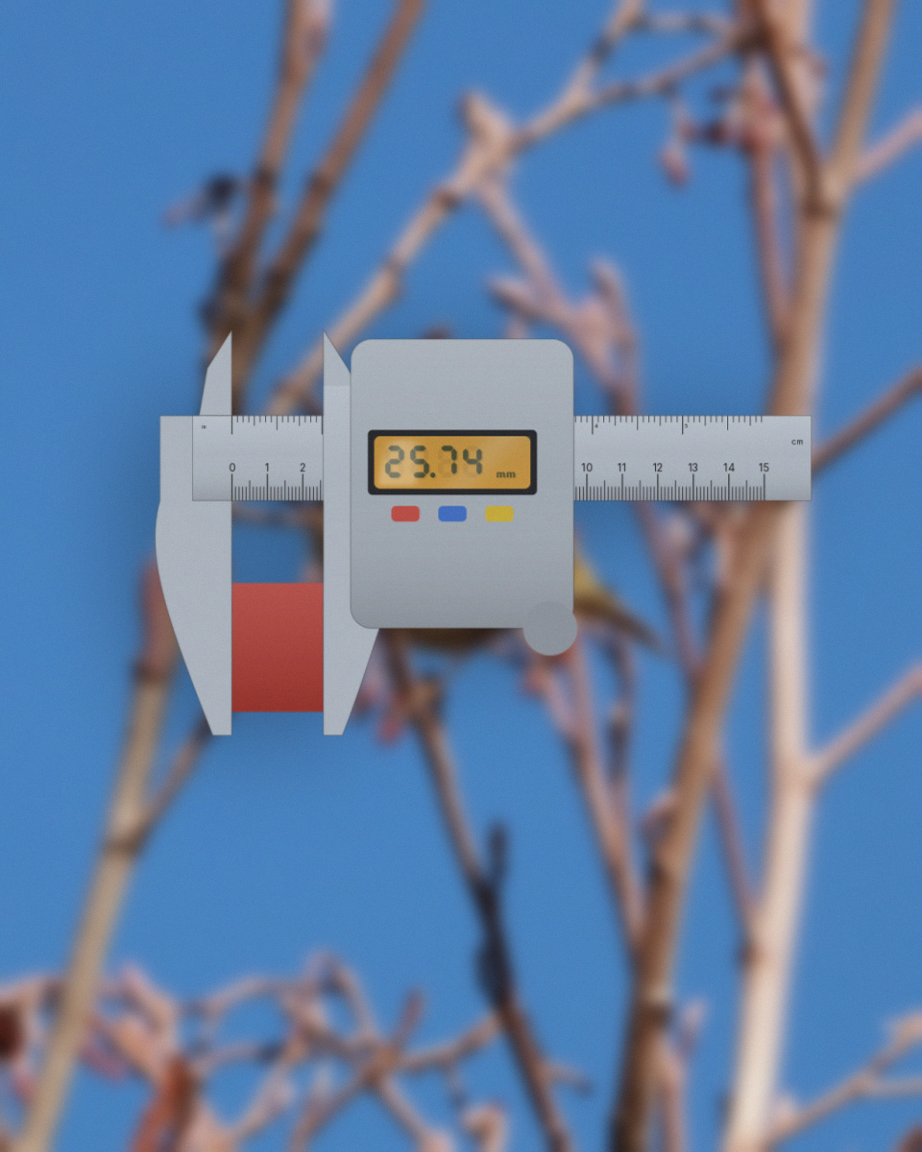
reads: 25.74
